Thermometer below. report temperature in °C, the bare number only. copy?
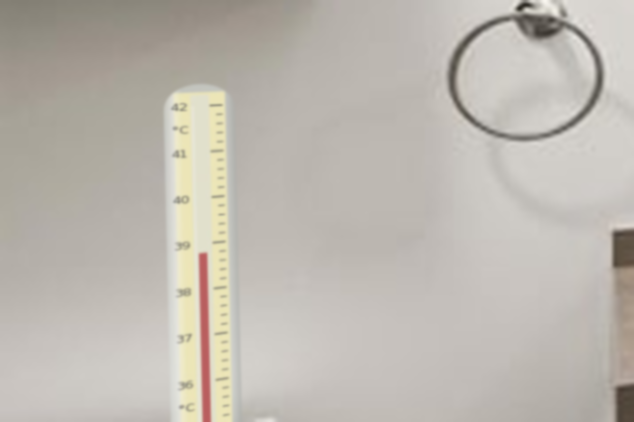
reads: 38.8
